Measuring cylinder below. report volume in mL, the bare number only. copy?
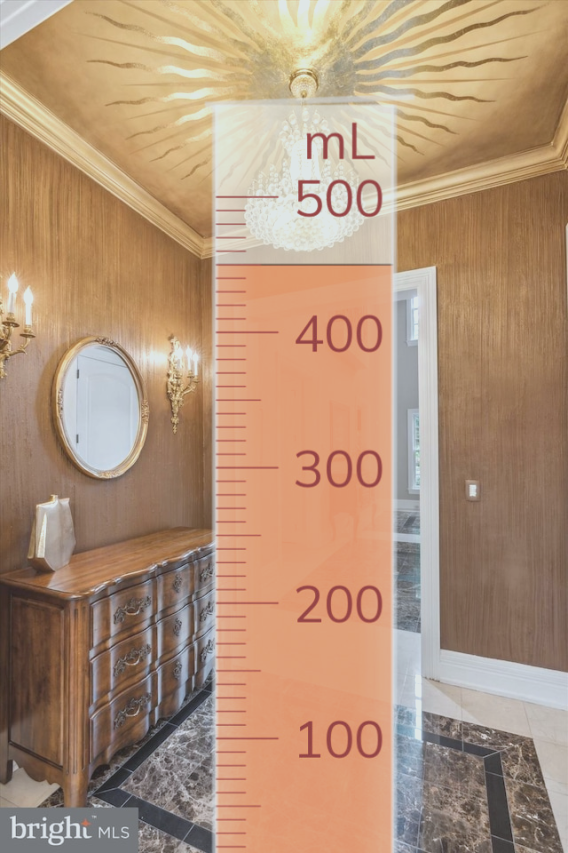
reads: 450
